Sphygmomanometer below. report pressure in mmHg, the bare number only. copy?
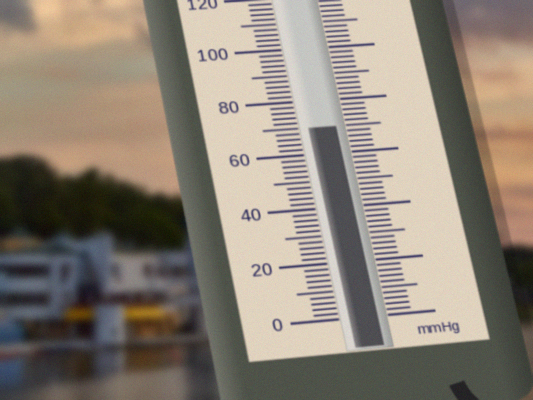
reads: 70
